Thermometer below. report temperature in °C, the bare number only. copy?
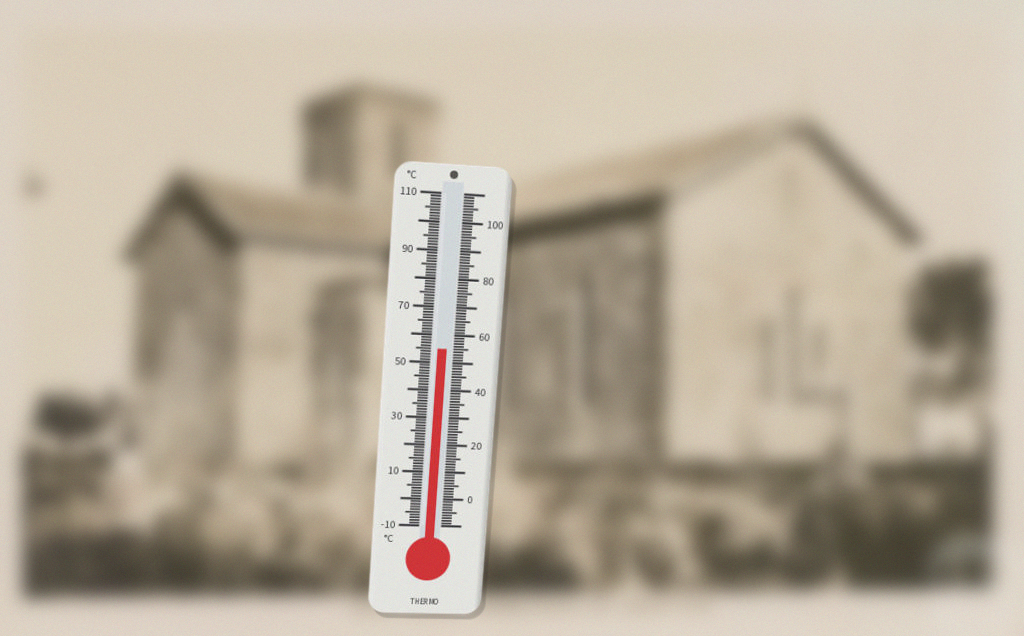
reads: 55
